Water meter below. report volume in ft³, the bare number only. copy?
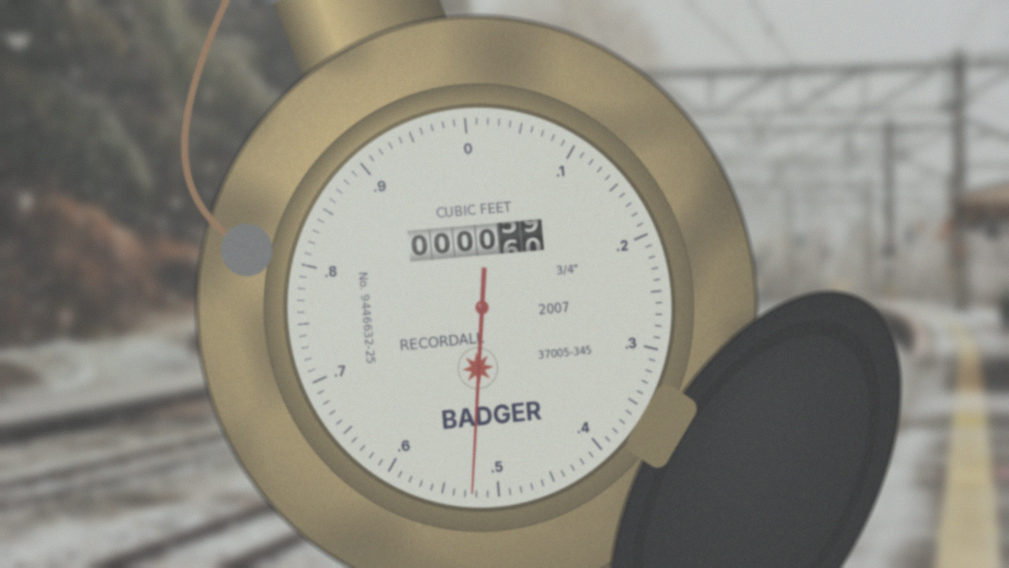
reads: 59.52
